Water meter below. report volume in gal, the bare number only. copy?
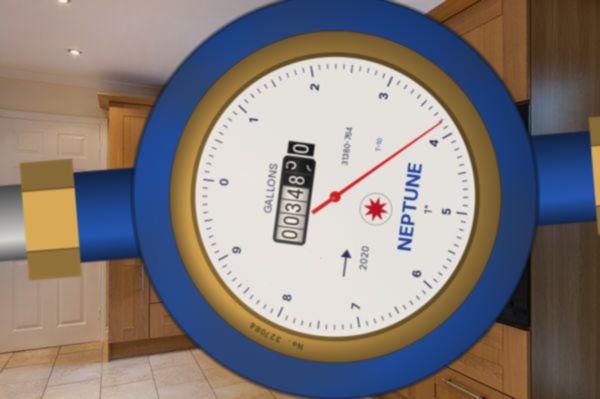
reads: 34853.8
